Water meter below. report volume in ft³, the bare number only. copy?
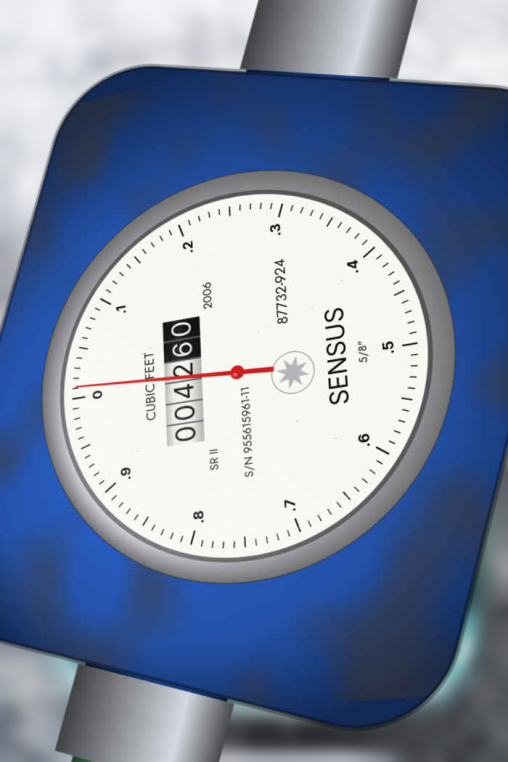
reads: 4260.01
